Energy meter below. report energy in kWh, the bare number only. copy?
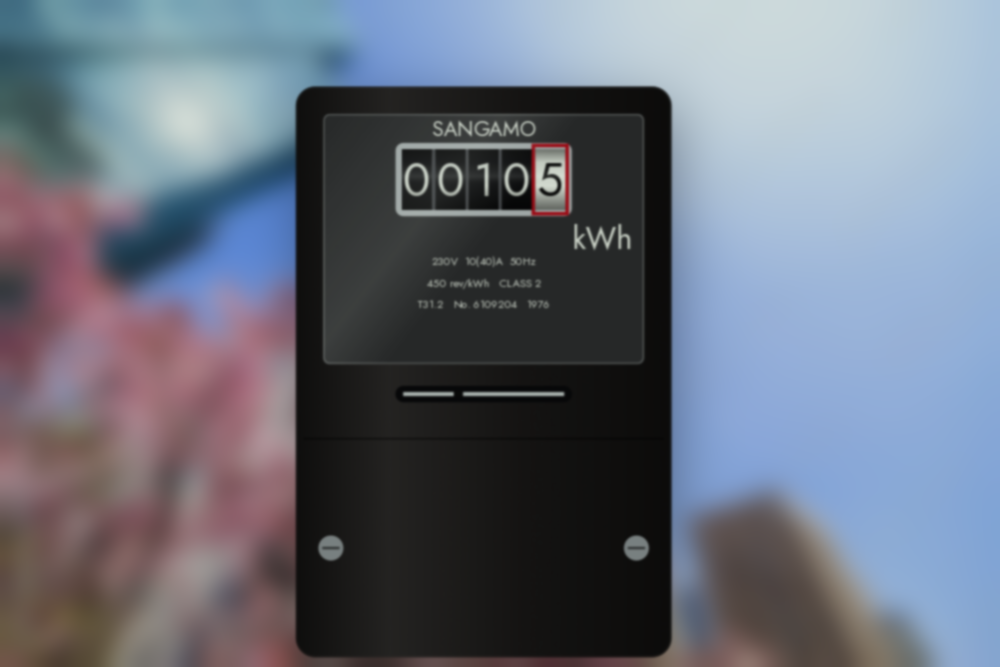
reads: 10.5
